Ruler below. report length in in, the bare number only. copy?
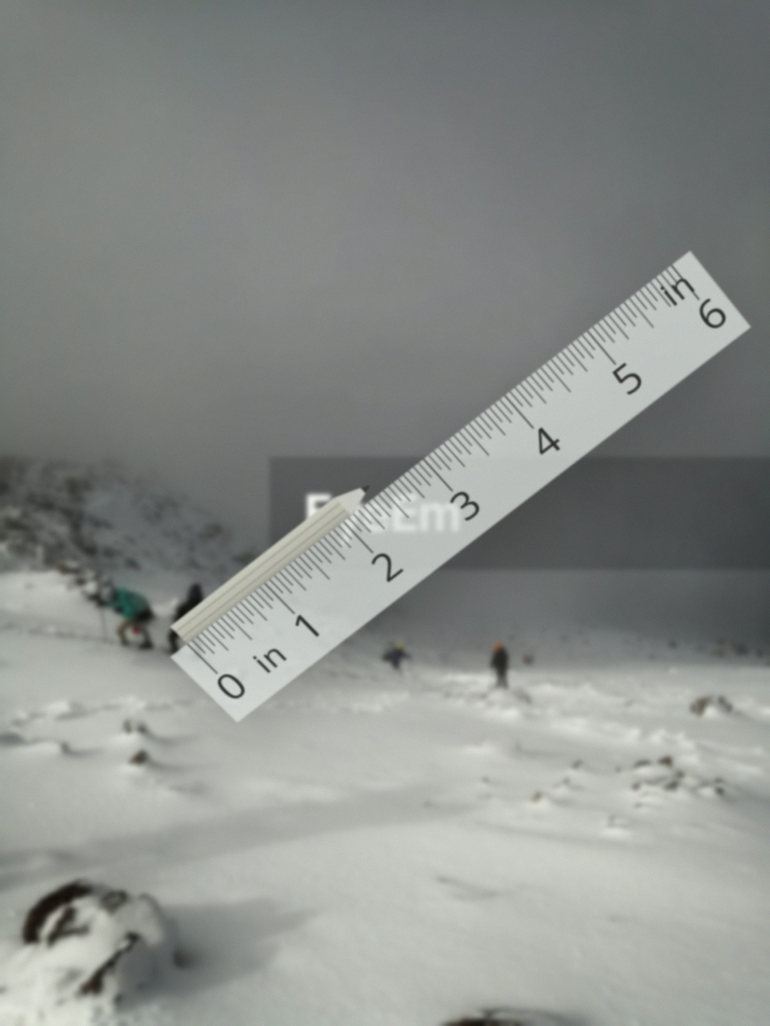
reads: 2.4375
